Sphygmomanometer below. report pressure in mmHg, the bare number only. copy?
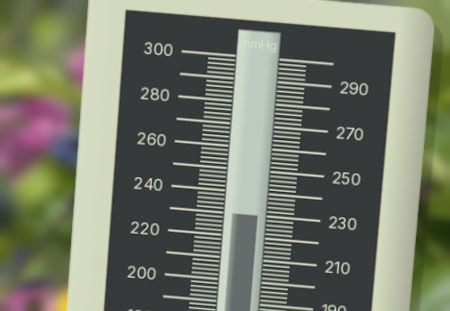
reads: 230
